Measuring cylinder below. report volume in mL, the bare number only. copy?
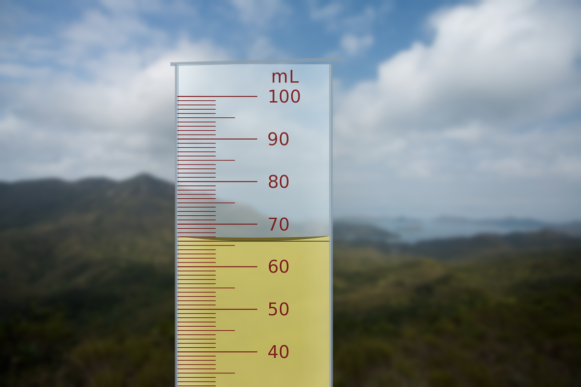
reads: 66
